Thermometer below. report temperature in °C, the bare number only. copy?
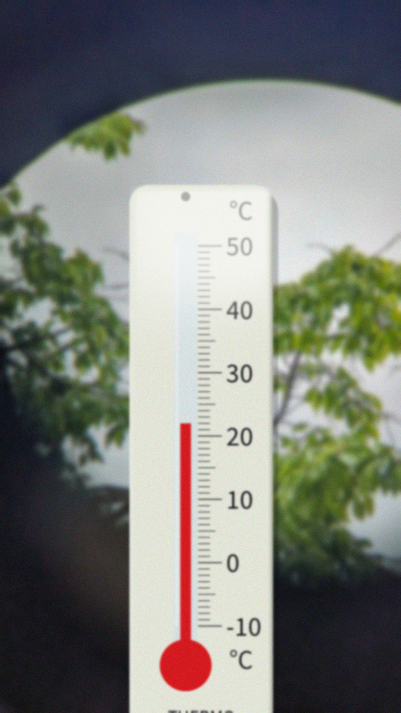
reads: 22
